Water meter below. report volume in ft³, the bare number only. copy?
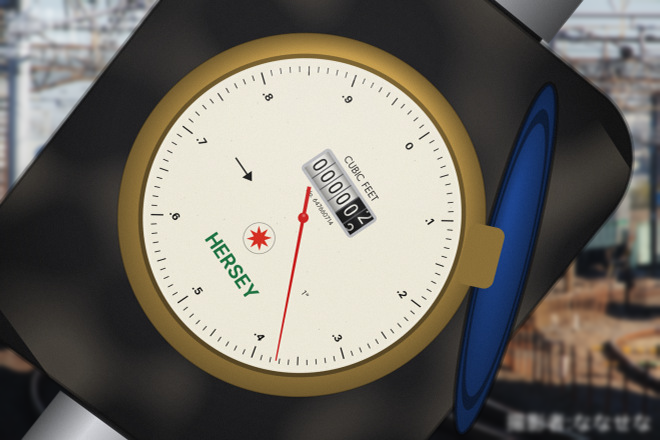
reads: 2.37
